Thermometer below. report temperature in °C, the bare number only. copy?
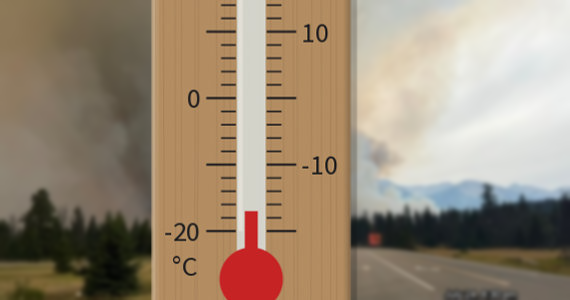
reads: -17
